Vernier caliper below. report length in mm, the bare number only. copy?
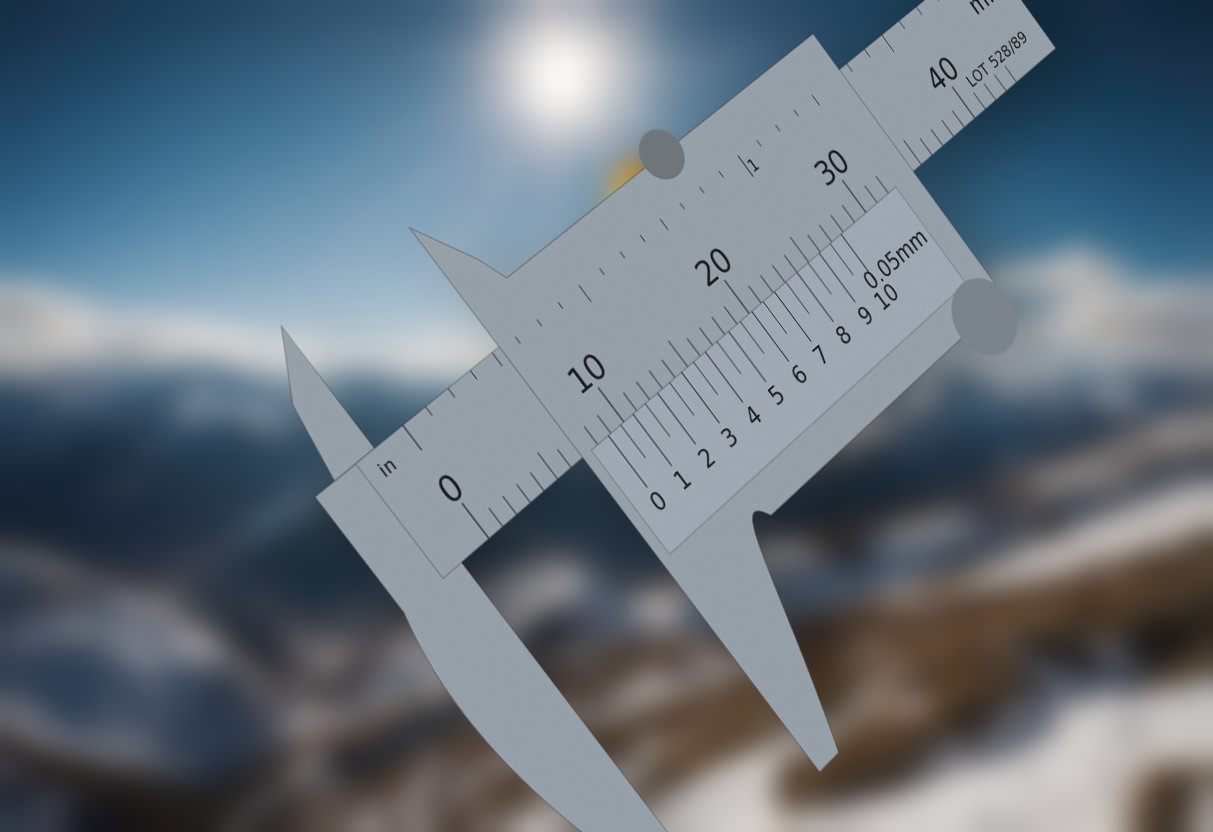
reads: 8.8
